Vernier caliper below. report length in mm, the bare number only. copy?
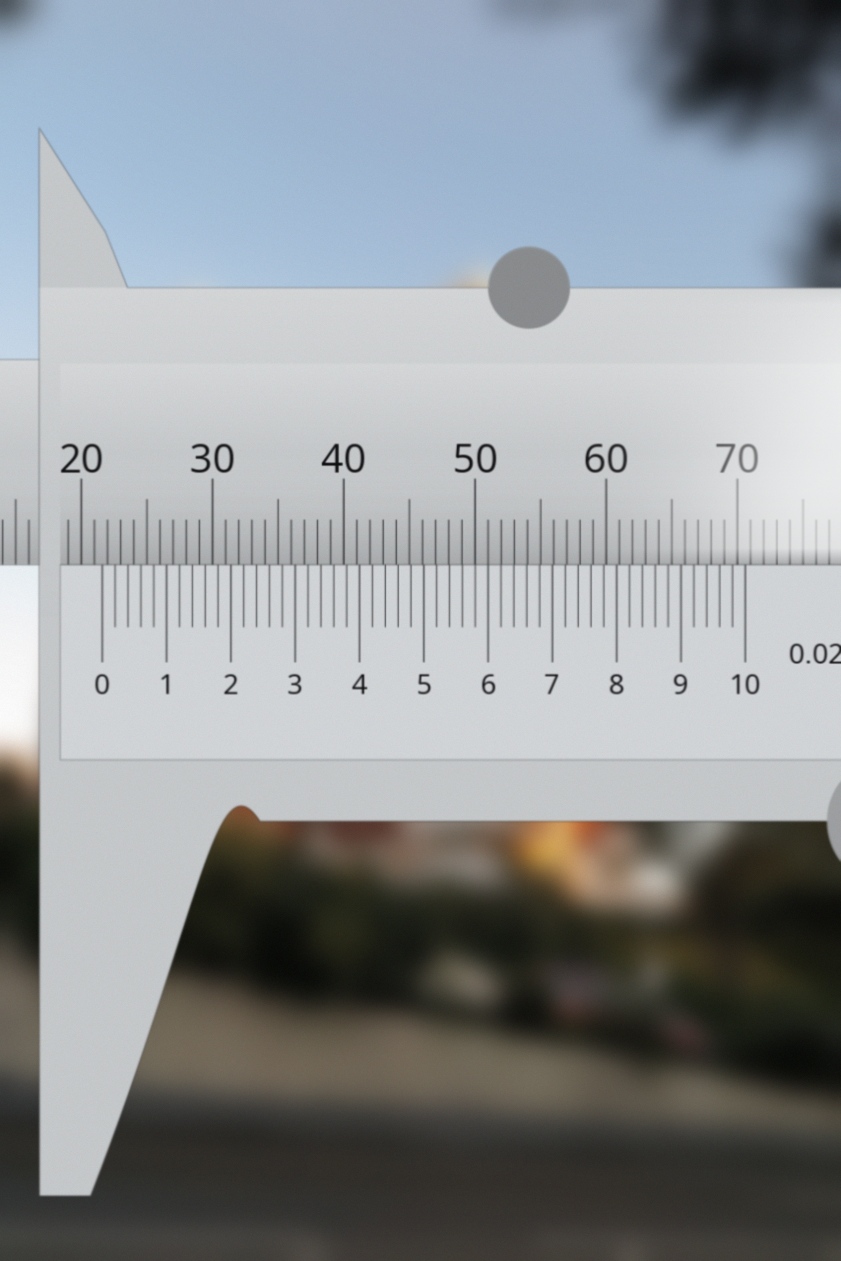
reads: 21.6
